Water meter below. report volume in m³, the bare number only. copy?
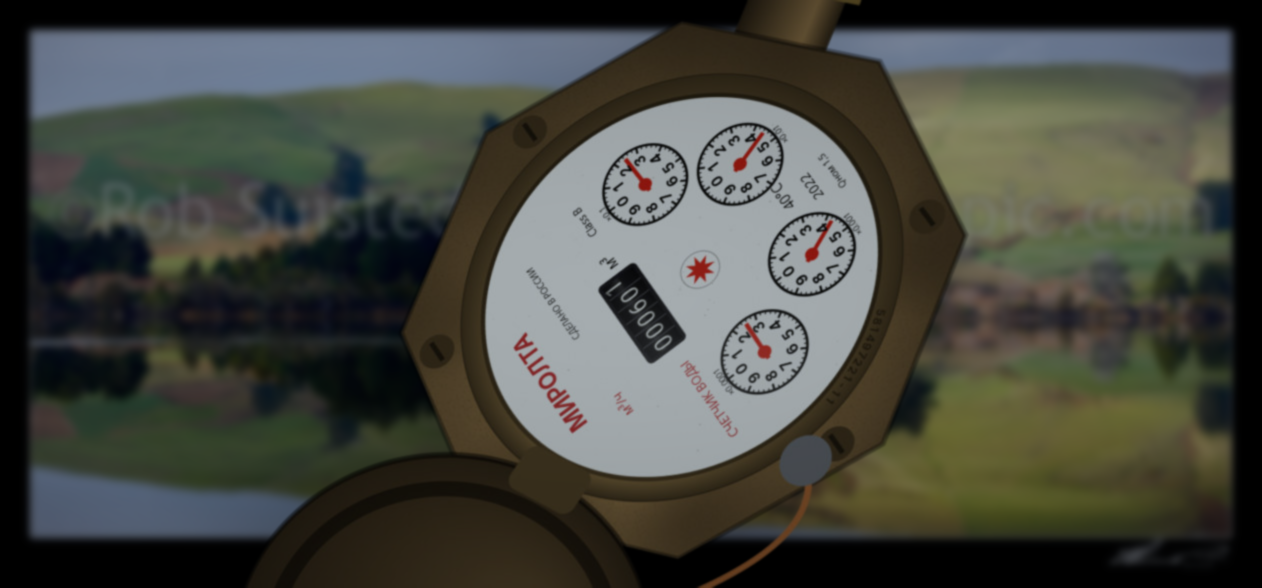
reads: 601.2442
